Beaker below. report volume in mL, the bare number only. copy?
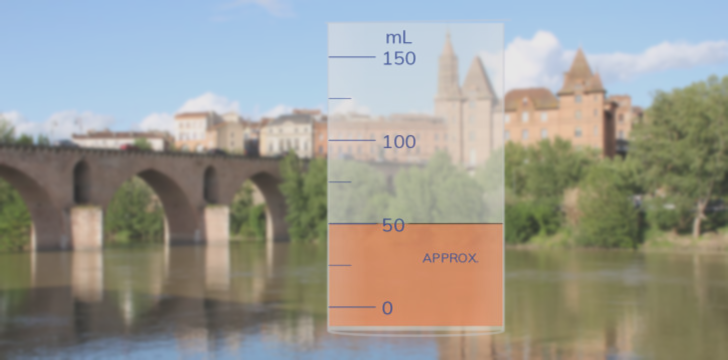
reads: 50
